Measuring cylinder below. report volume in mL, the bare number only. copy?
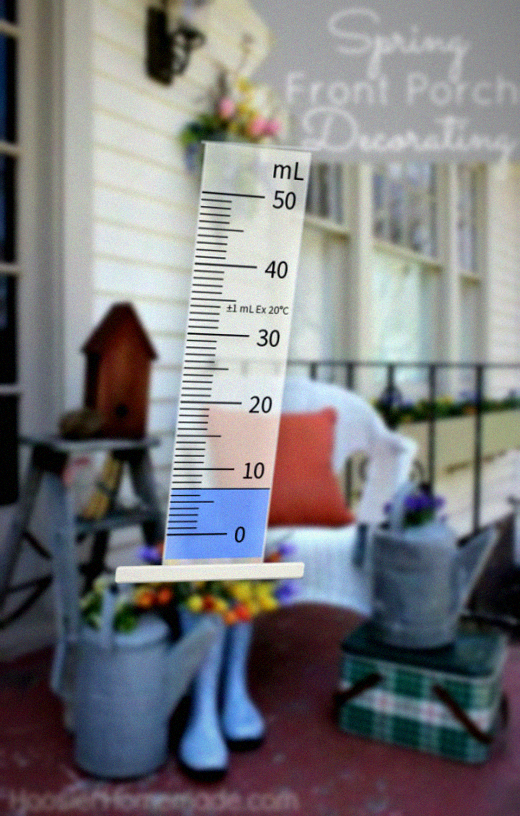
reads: 7
